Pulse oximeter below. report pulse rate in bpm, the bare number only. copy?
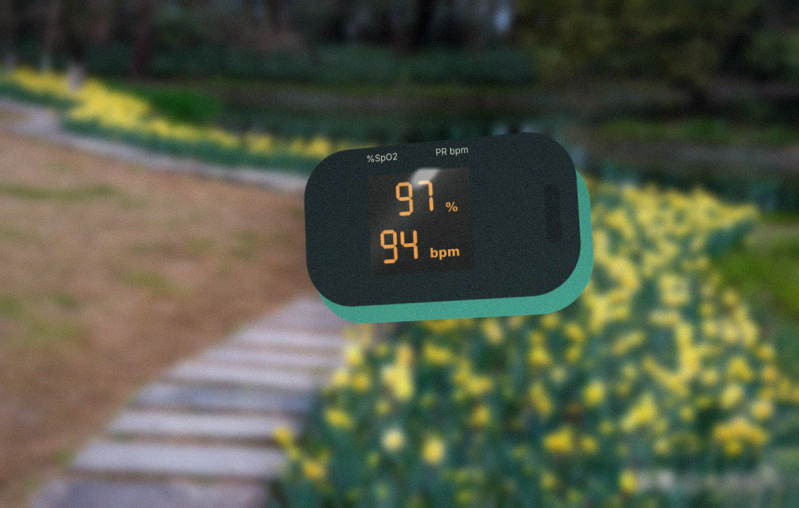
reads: 94
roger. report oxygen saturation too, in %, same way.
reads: 97
